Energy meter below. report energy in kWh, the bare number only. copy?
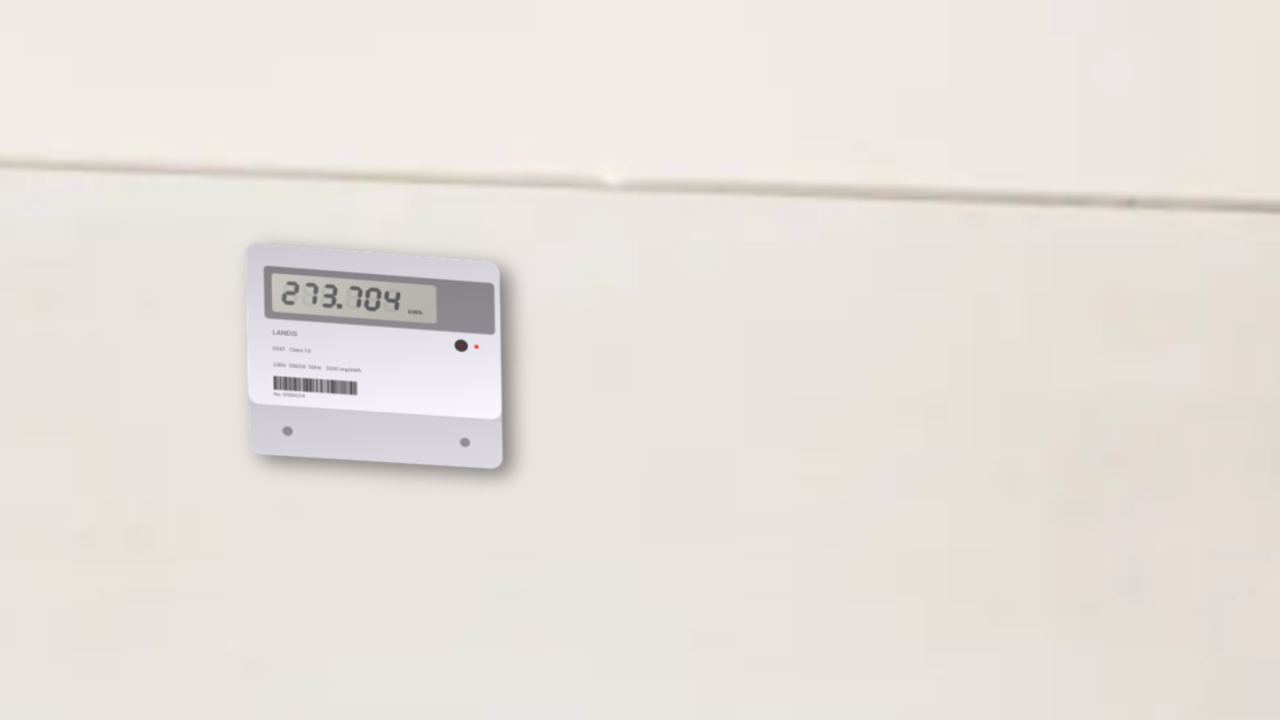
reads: 273.704
